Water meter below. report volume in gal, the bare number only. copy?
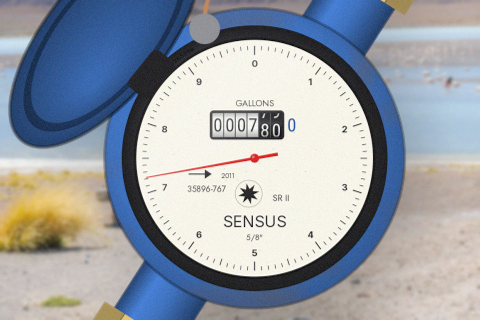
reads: 7797.2
